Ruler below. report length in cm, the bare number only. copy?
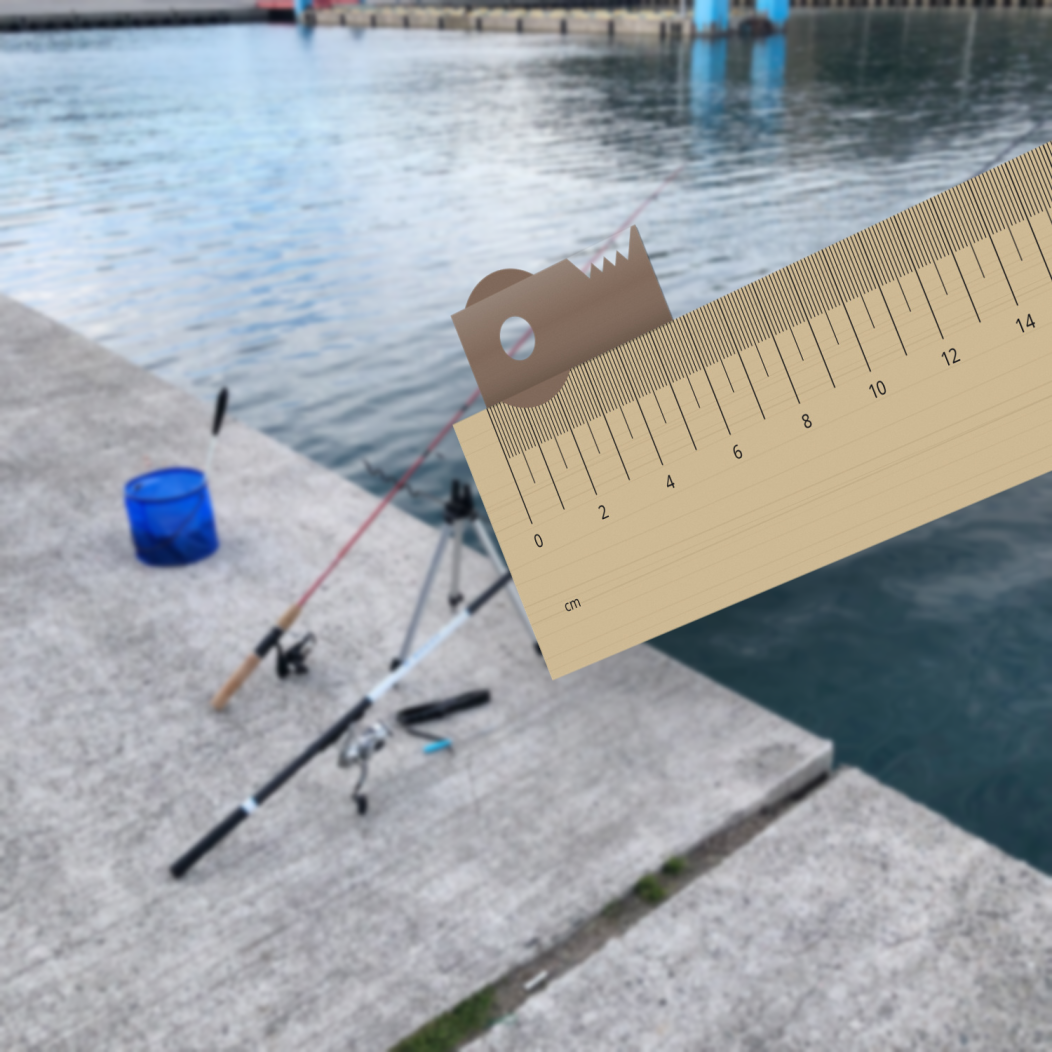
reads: 5.7
